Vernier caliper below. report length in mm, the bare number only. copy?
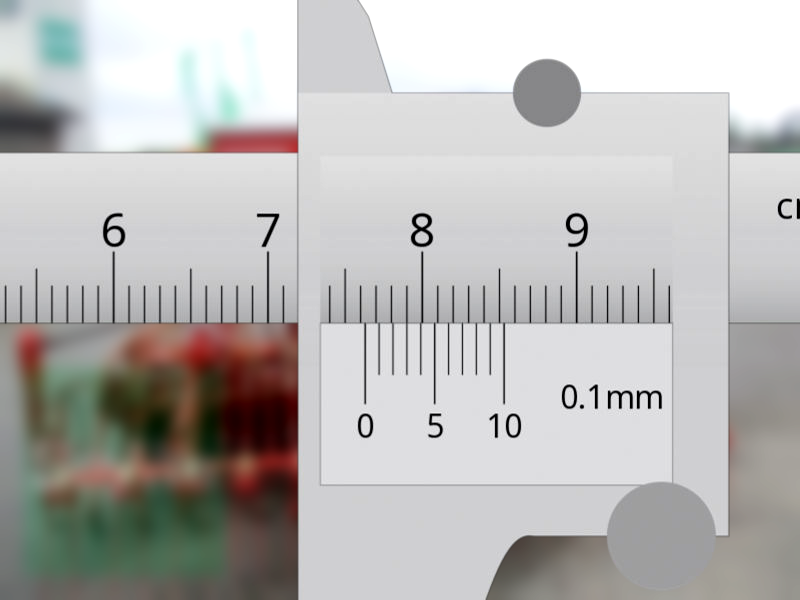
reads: 76.3
